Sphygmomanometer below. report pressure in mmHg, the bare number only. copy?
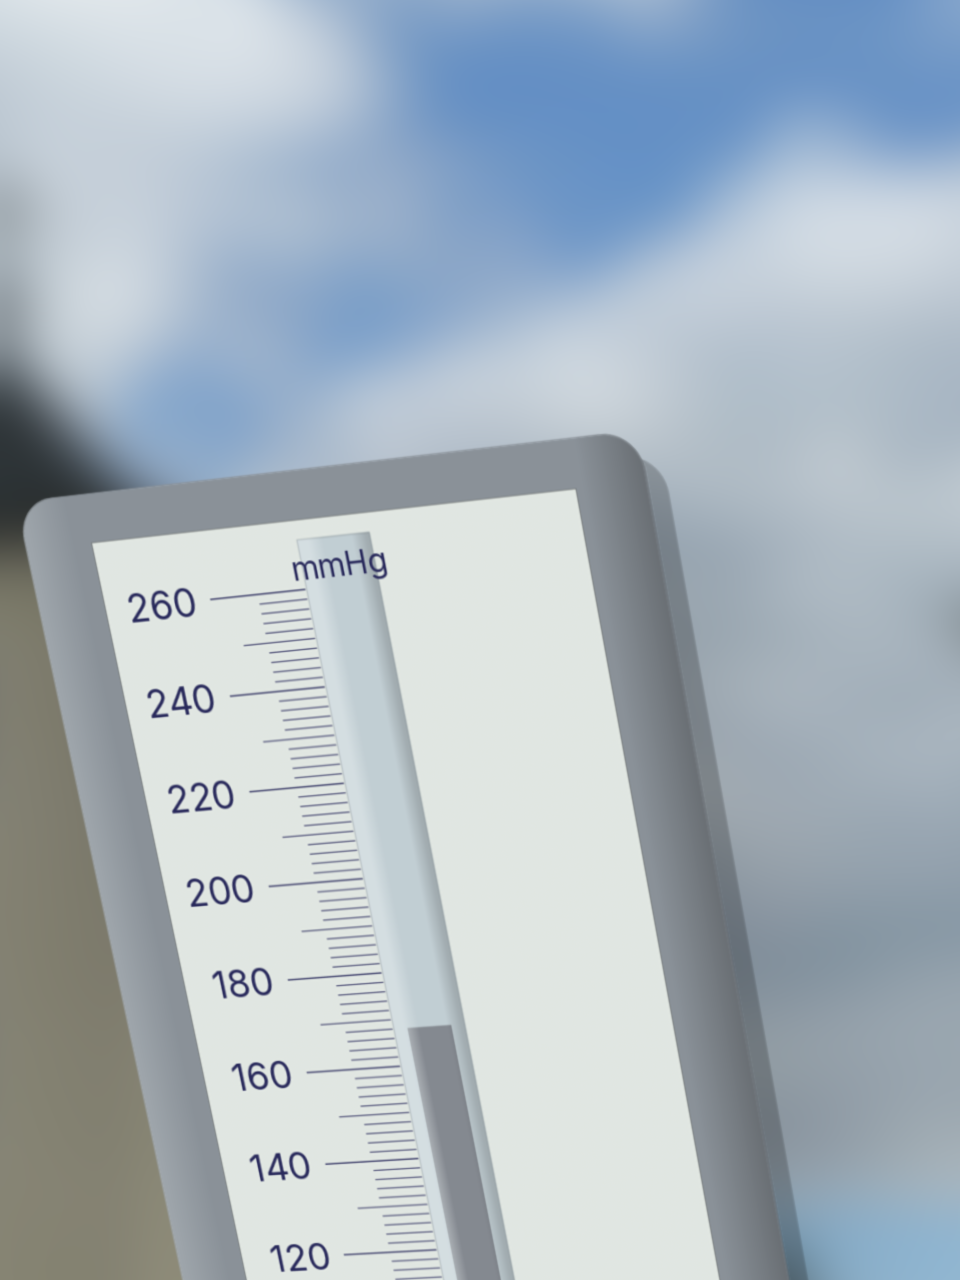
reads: 168
